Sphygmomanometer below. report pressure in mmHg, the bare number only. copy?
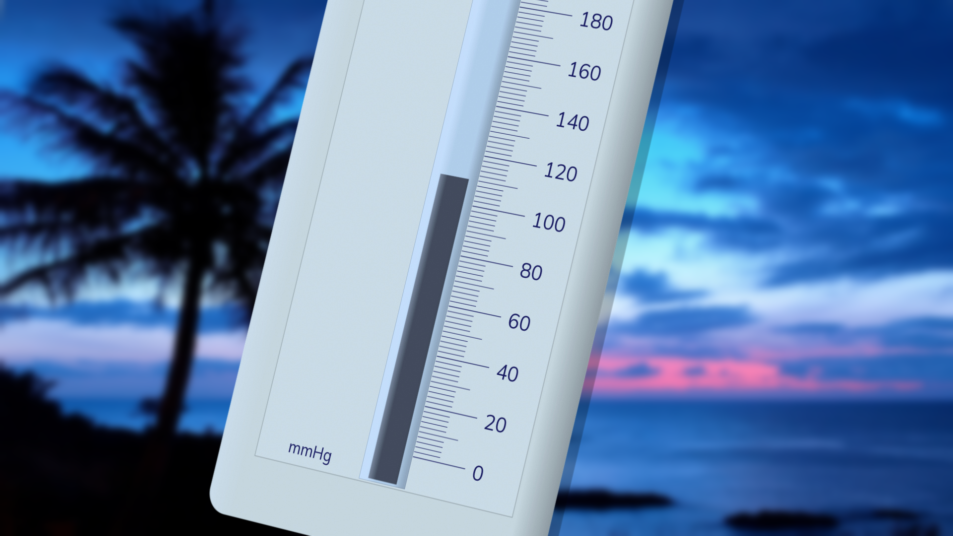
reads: 110
